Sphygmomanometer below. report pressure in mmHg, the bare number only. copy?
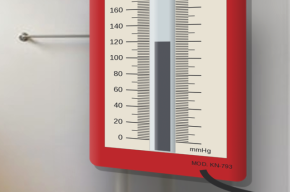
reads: 120
